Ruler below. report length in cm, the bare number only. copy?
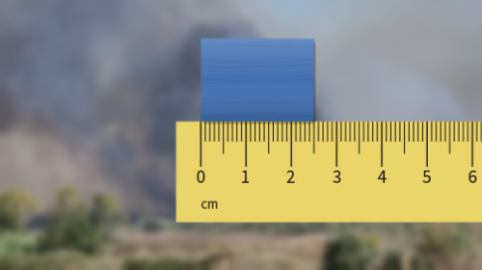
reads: 2.5
